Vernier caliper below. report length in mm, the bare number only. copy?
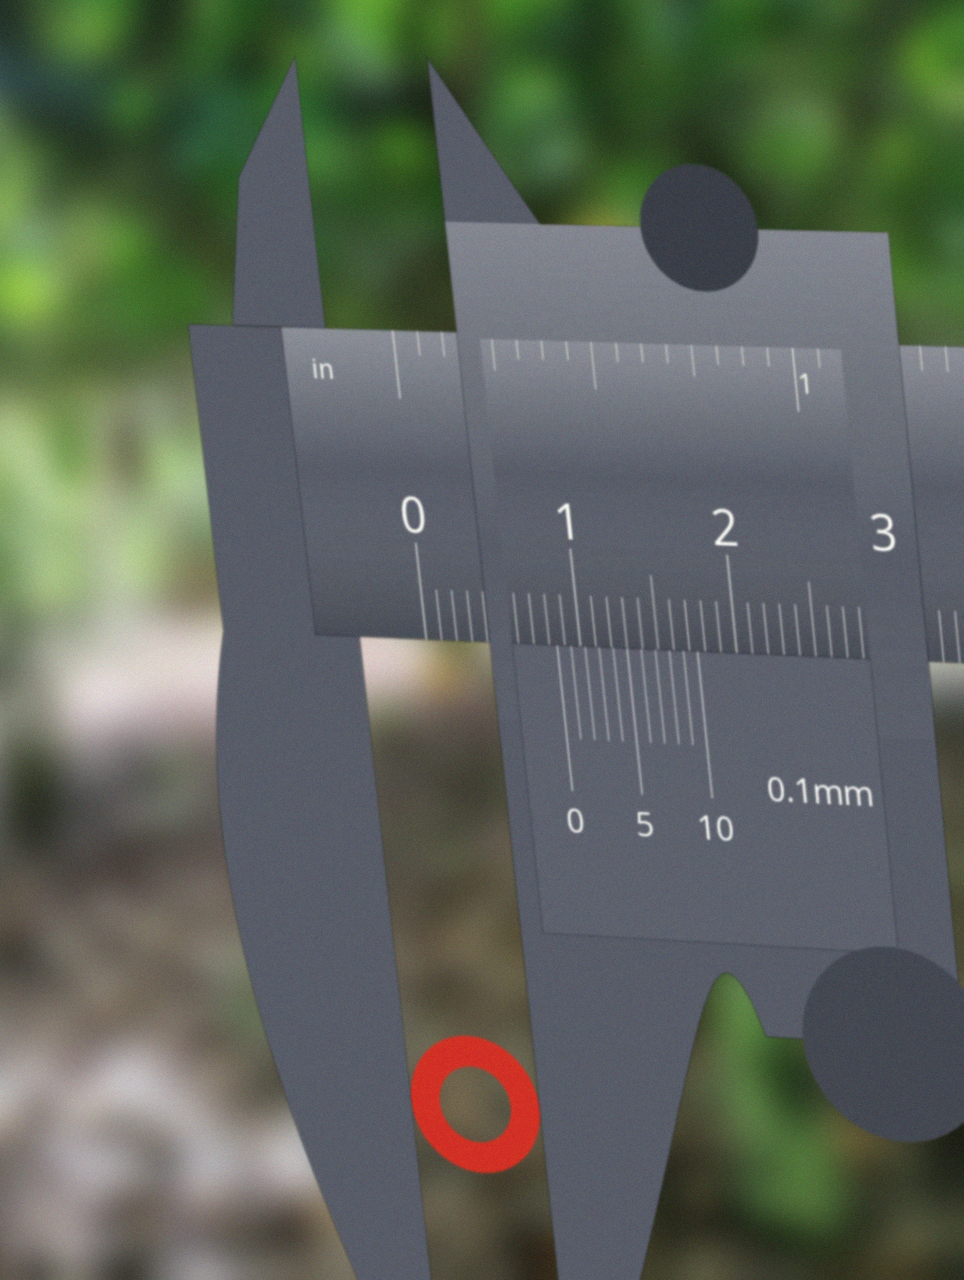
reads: 8.5
